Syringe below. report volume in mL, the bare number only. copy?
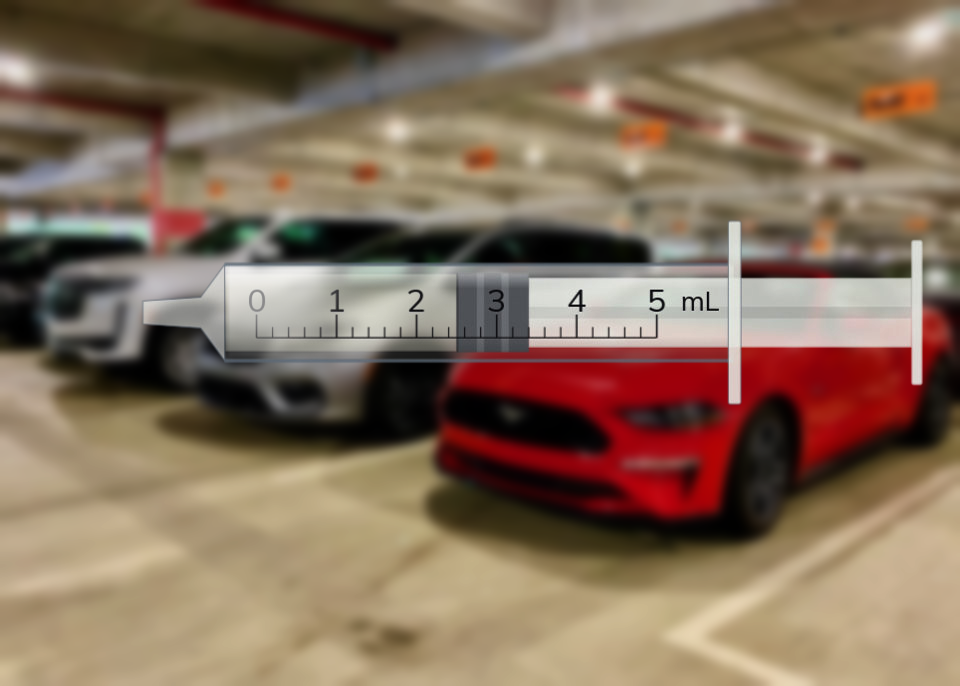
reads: 2.5
